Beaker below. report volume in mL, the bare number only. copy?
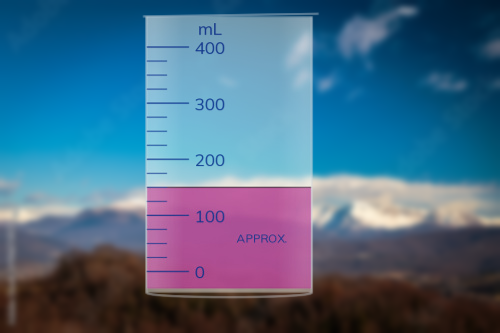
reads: 150
